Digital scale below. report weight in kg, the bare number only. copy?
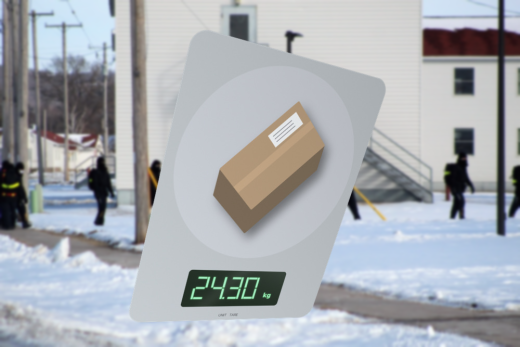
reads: 24.30
